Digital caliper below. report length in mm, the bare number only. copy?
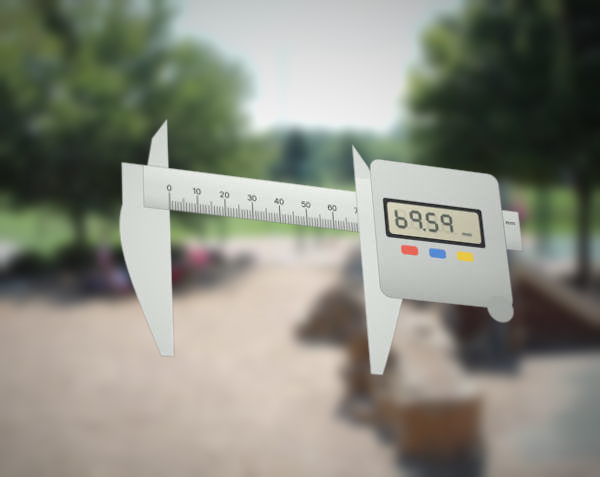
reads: 69.59
